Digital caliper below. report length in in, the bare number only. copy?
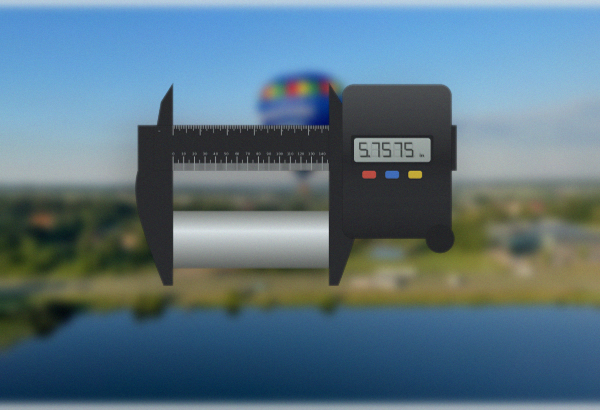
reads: 5.7575
